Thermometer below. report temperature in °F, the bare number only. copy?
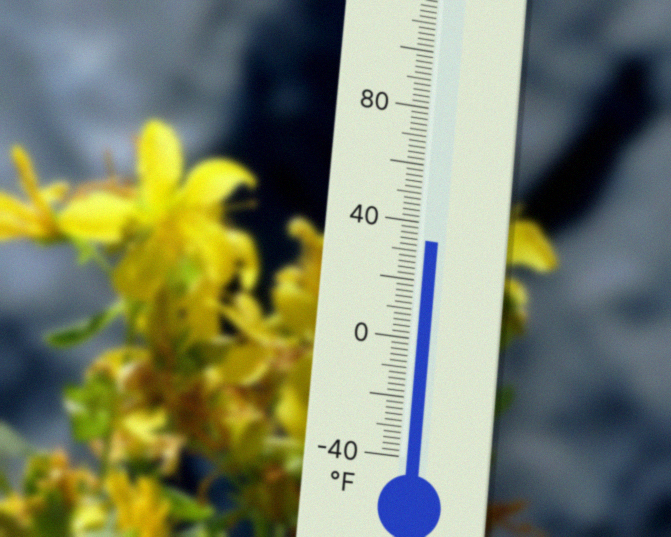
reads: 34
